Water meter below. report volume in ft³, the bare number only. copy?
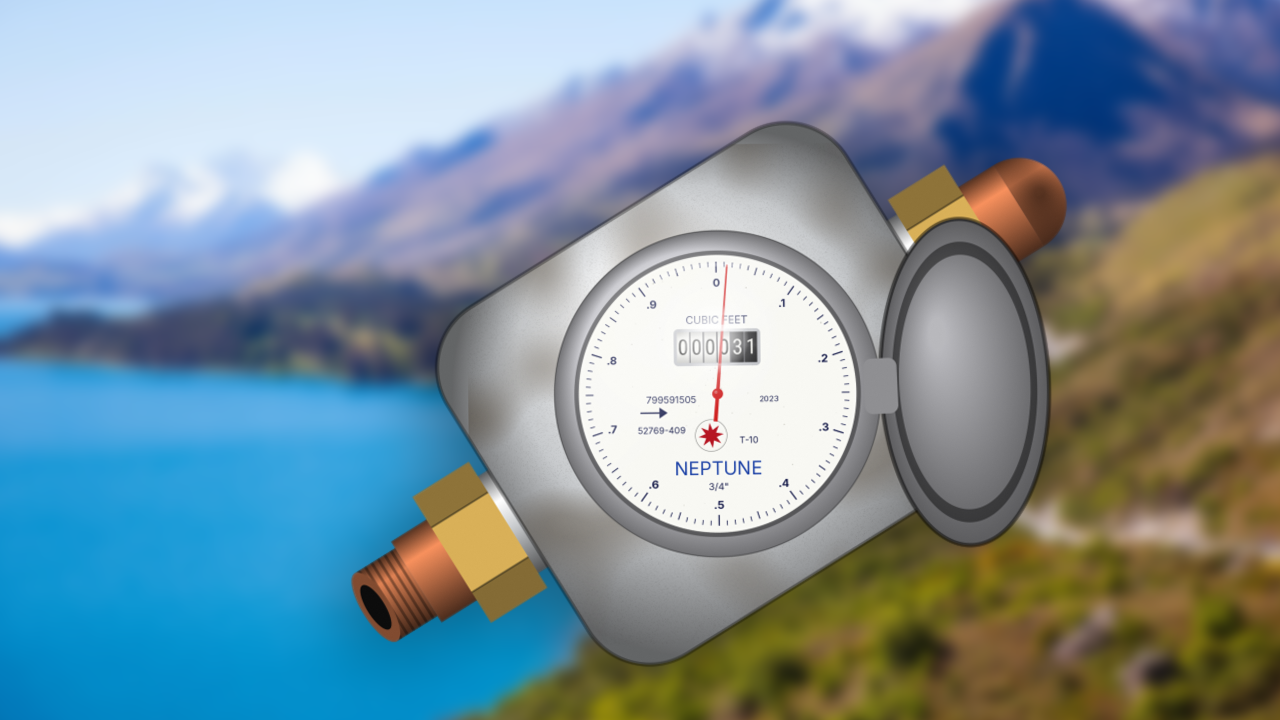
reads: 31.01
